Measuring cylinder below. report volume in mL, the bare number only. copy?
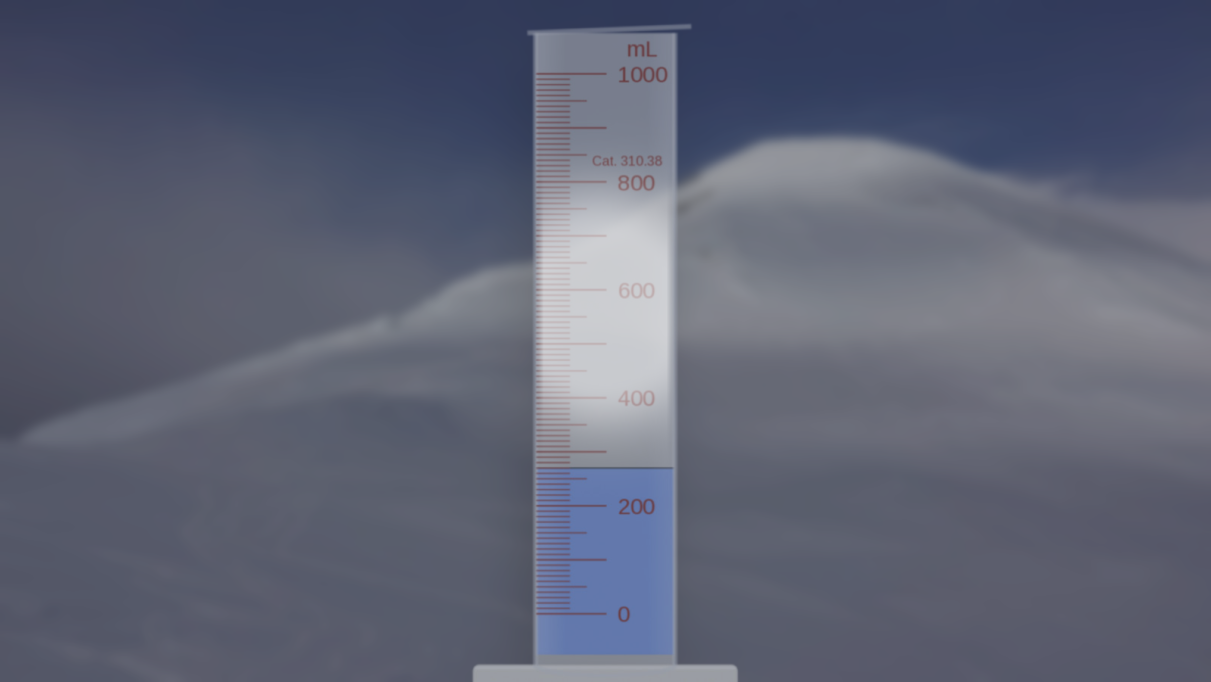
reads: 270
